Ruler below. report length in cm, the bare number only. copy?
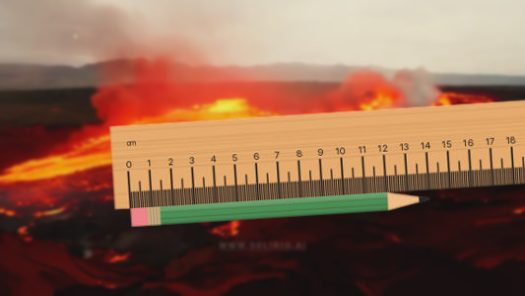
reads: 14
